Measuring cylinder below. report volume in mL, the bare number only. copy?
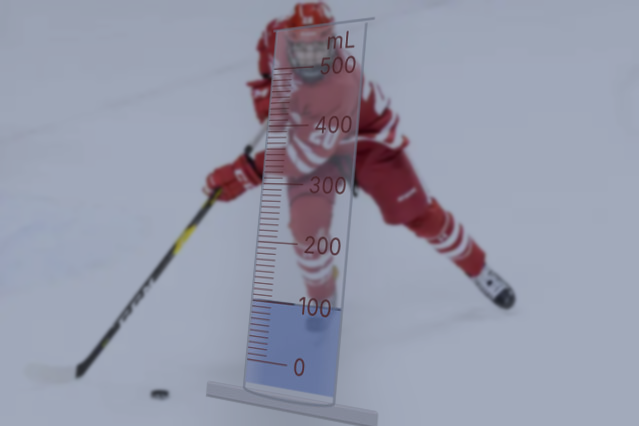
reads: 100
